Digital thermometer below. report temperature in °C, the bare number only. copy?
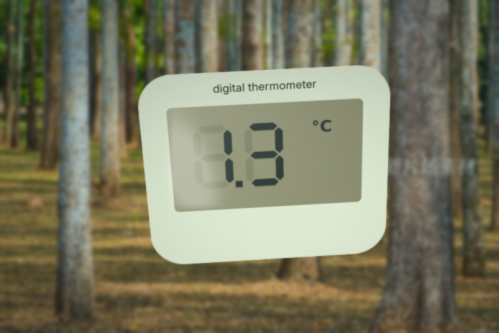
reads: 1.3
